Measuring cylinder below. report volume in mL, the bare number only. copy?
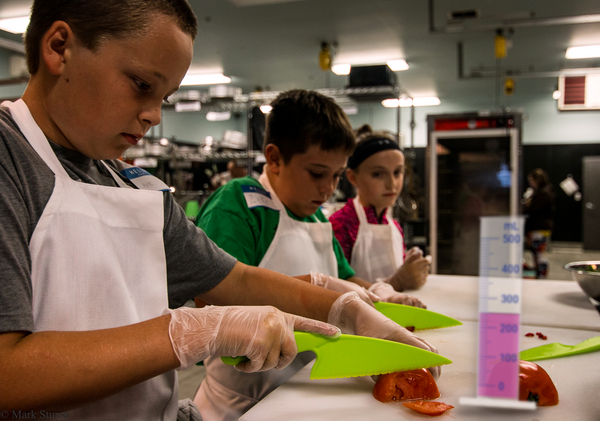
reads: 250
